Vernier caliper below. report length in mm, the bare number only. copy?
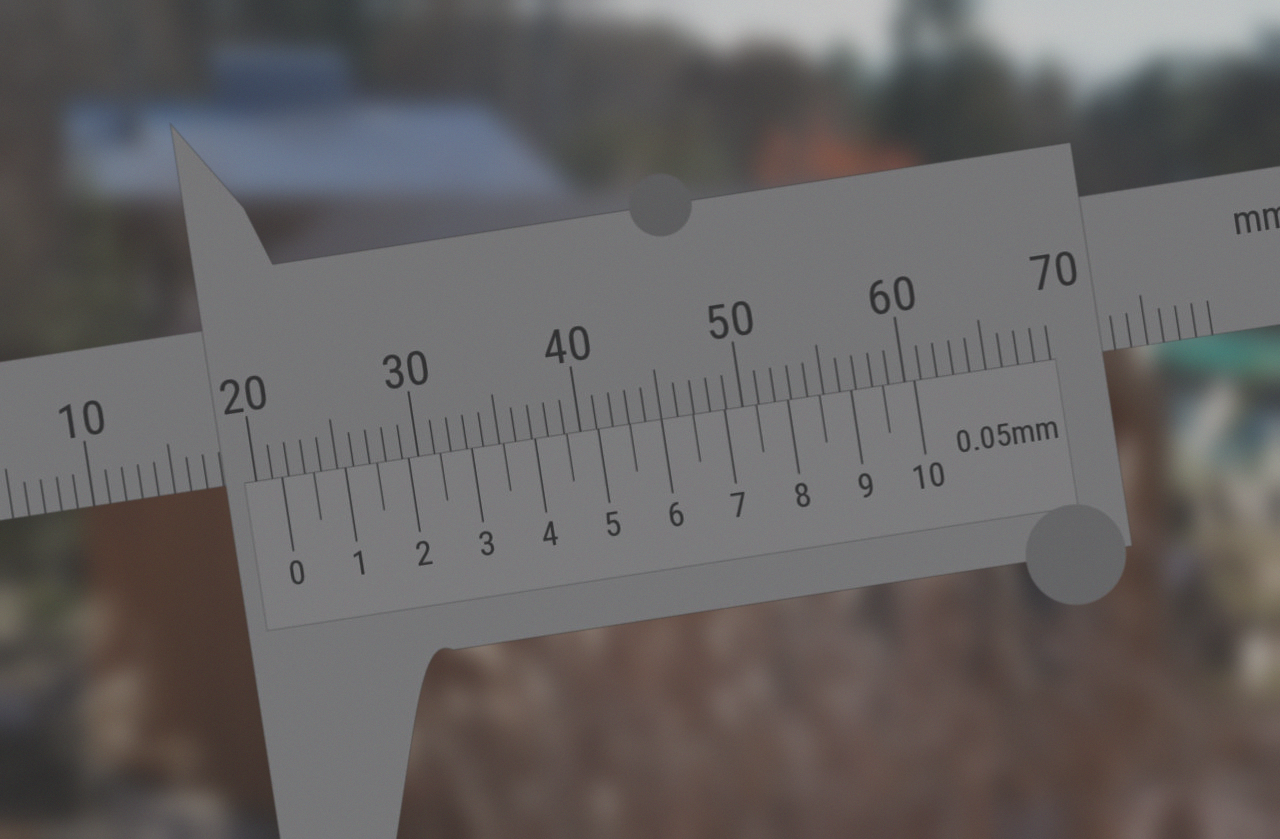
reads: 21.6
